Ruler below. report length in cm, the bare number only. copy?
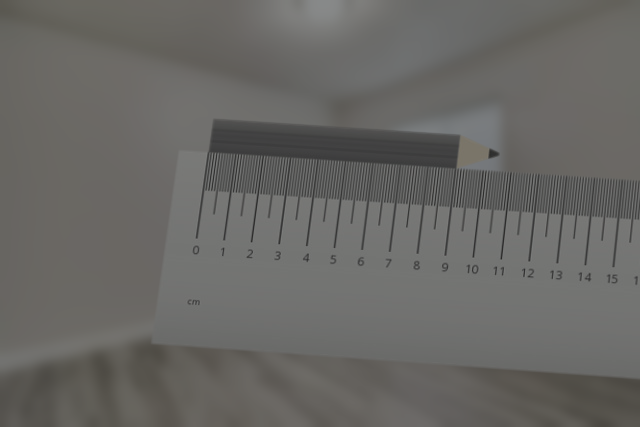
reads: 10.5
